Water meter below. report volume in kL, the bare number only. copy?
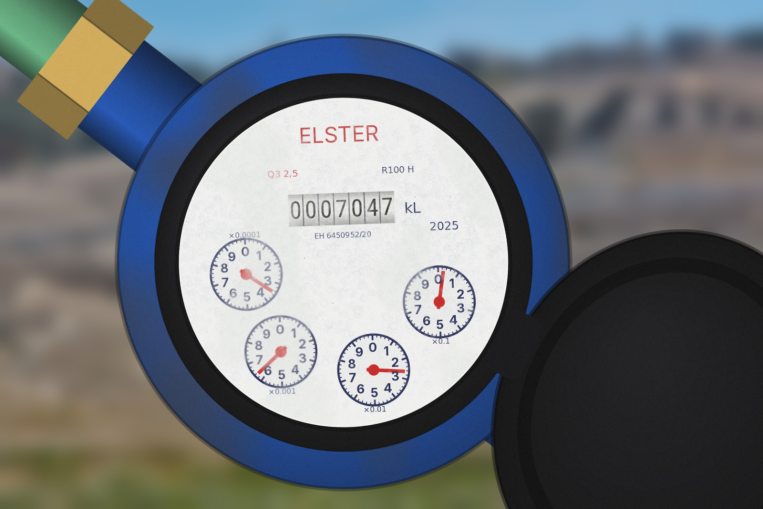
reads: 7047.0263
